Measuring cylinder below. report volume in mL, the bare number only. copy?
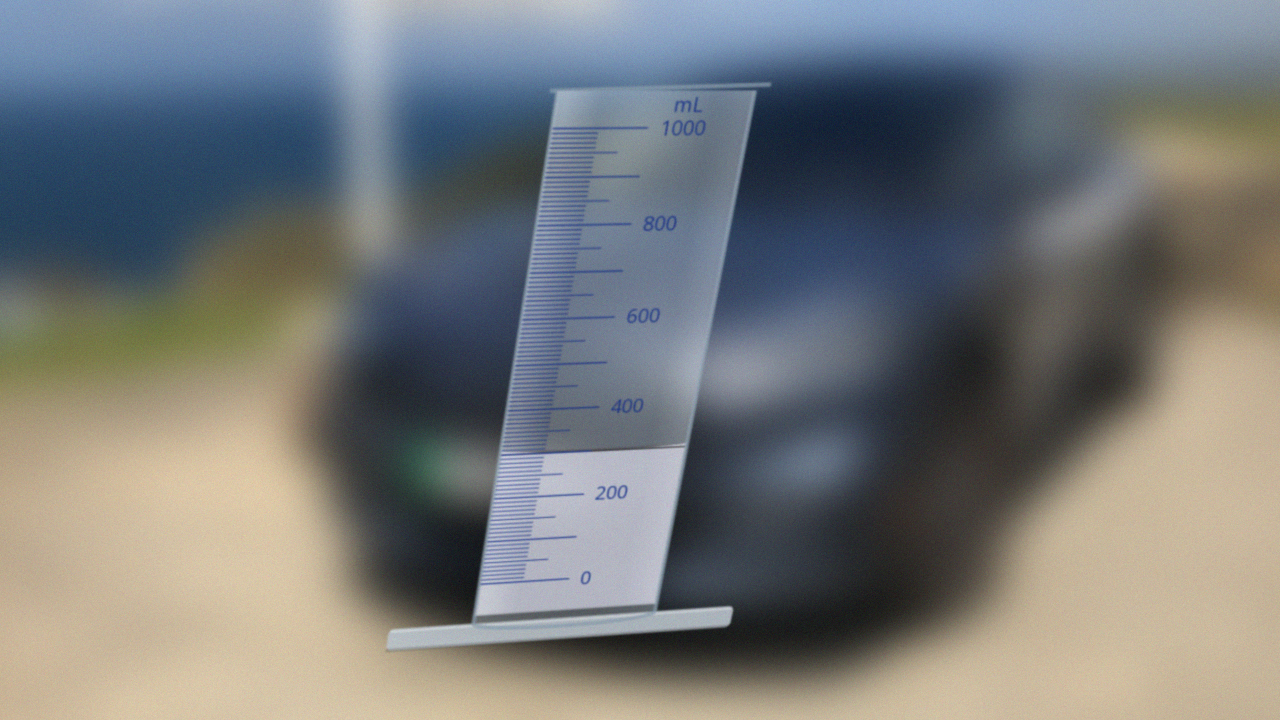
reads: 300
